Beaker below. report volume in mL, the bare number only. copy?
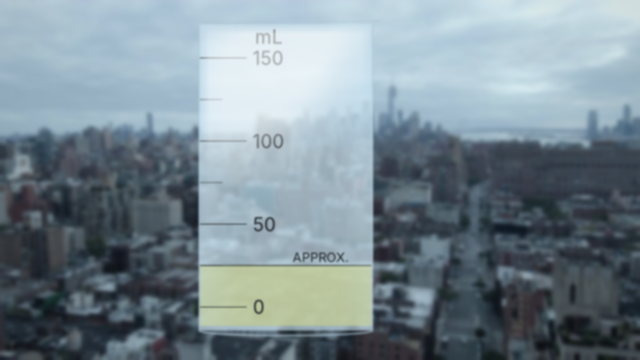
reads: 25
